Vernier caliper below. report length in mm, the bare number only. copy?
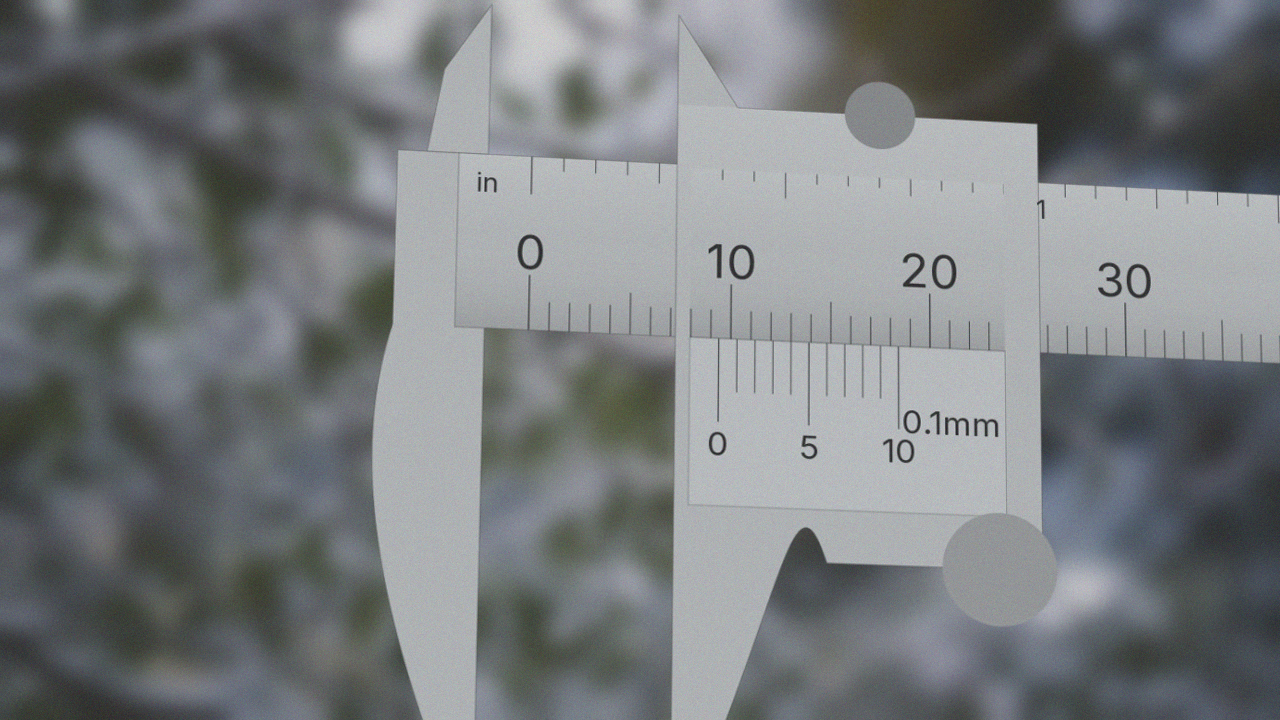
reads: 9.4
